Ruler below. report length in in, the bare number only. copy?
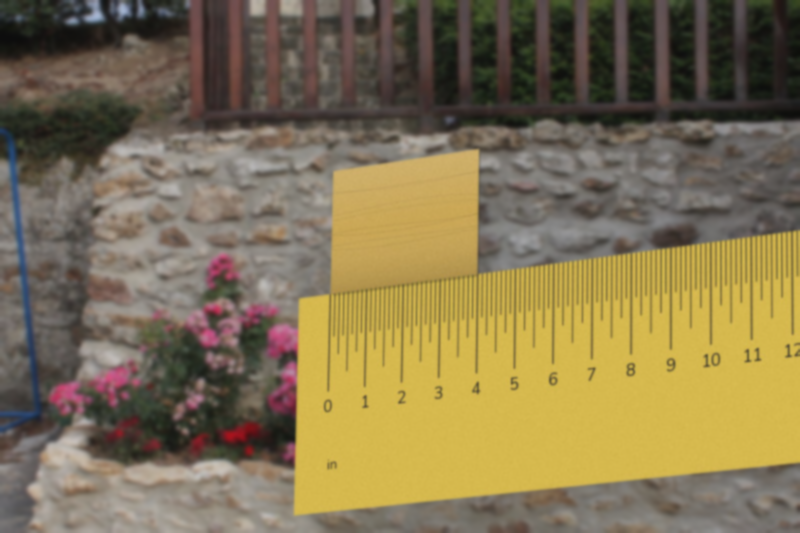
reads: 4
